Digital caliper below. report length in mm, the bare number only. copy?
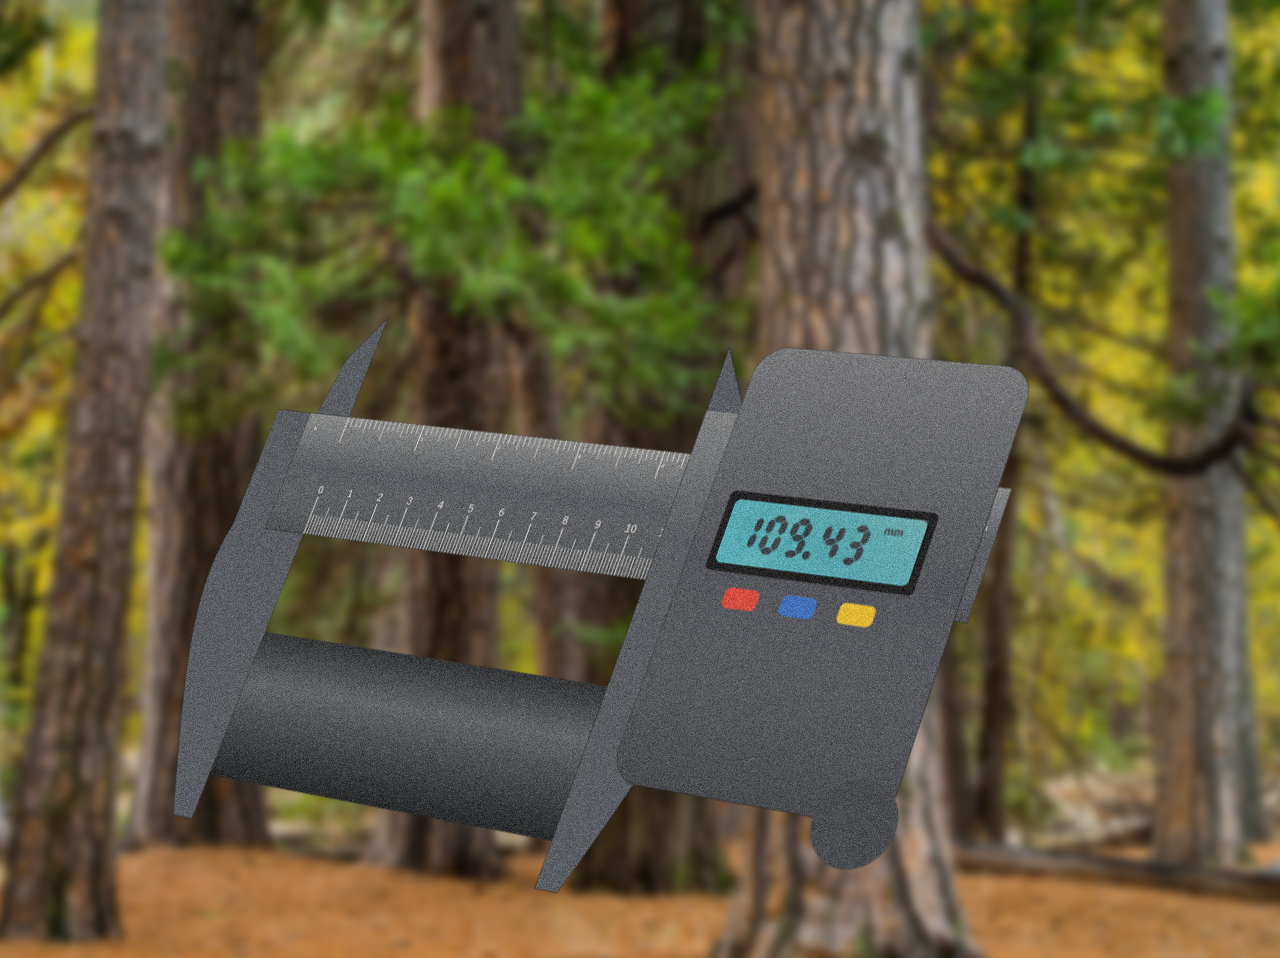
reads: 109.43
